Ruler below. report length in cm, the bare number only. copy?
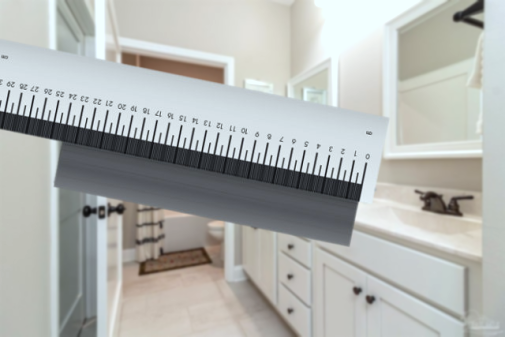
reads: 24
